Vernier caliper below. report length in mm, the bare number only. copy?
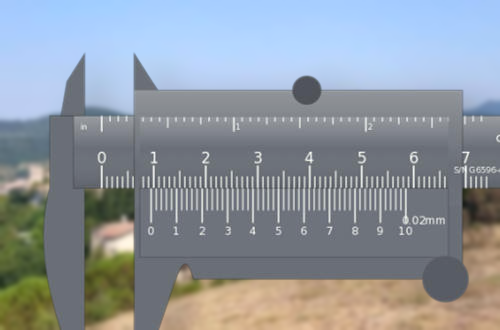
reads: 9.5
